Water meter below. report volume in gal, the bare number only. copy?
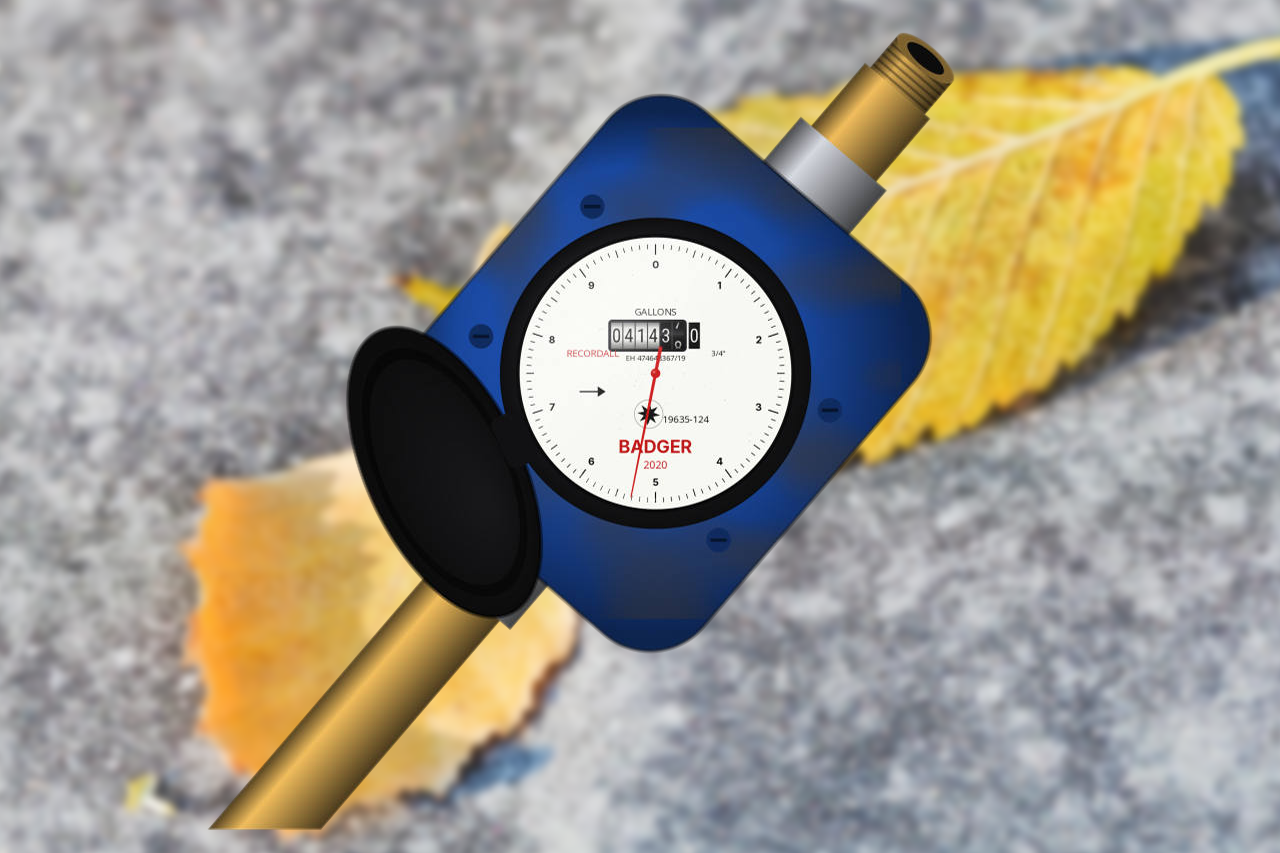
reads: 414375.3
